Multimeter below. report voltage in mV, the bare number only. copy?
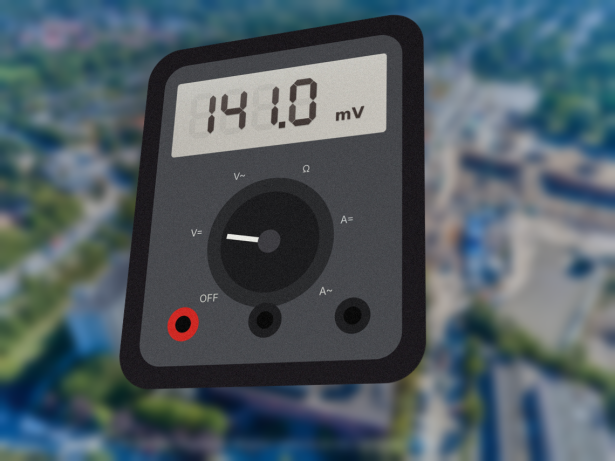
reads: 141.0
